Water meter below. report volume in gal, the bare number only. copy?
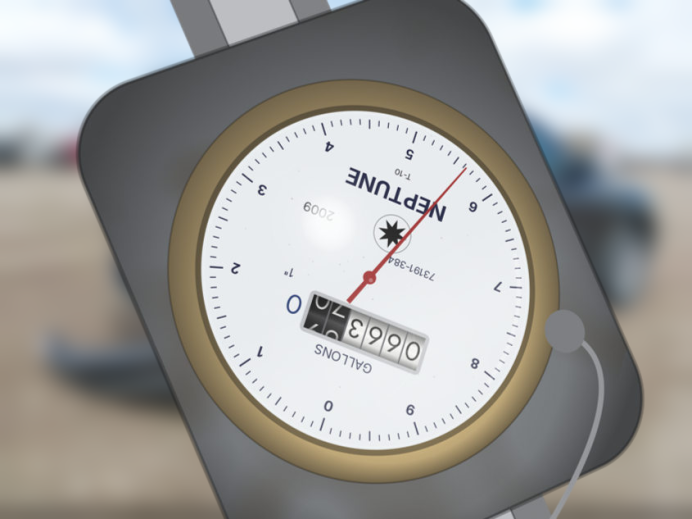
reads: 663695.6
